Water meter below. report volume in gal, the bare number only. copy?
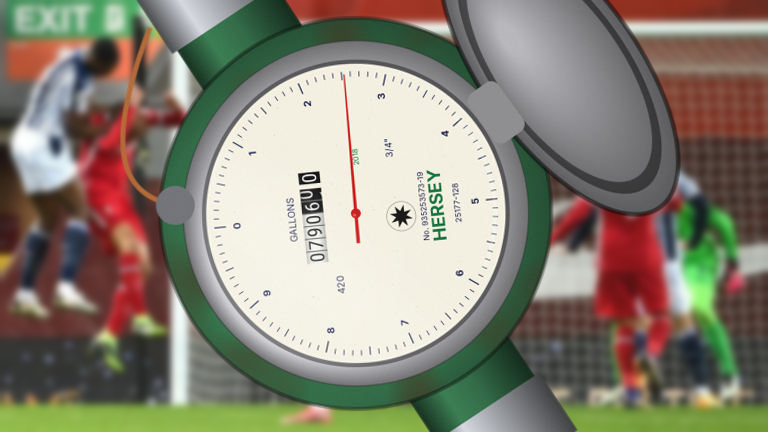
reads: 790602.5
